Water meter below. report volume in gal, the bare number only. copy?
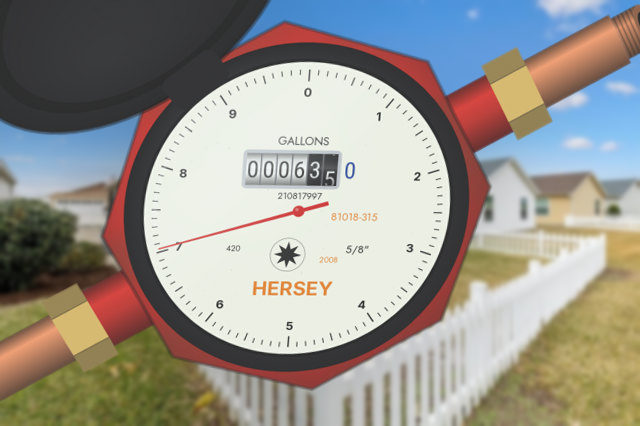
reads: 6347.0
